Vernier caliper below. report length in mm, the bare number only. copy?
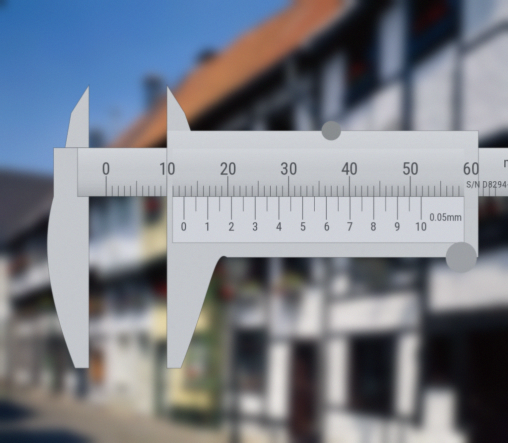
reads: 12.8
